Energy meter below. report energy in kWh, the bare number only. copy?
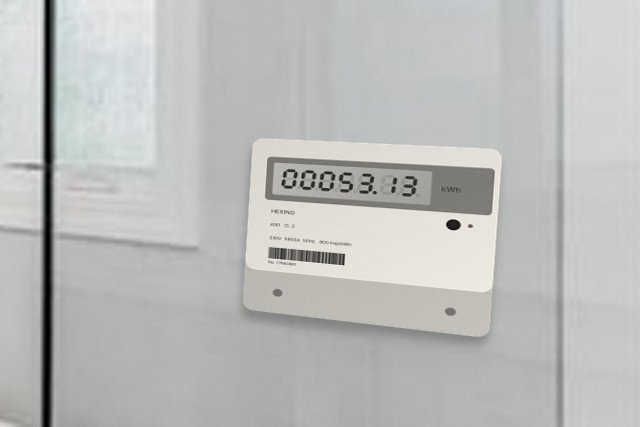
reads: 53.13
